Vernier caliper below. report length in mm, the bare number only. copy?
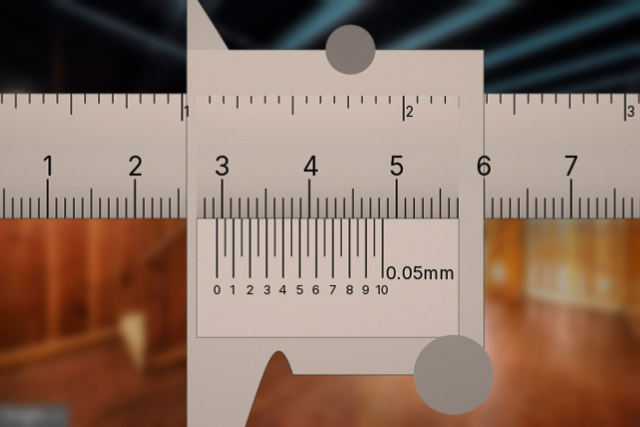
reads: 29.4
